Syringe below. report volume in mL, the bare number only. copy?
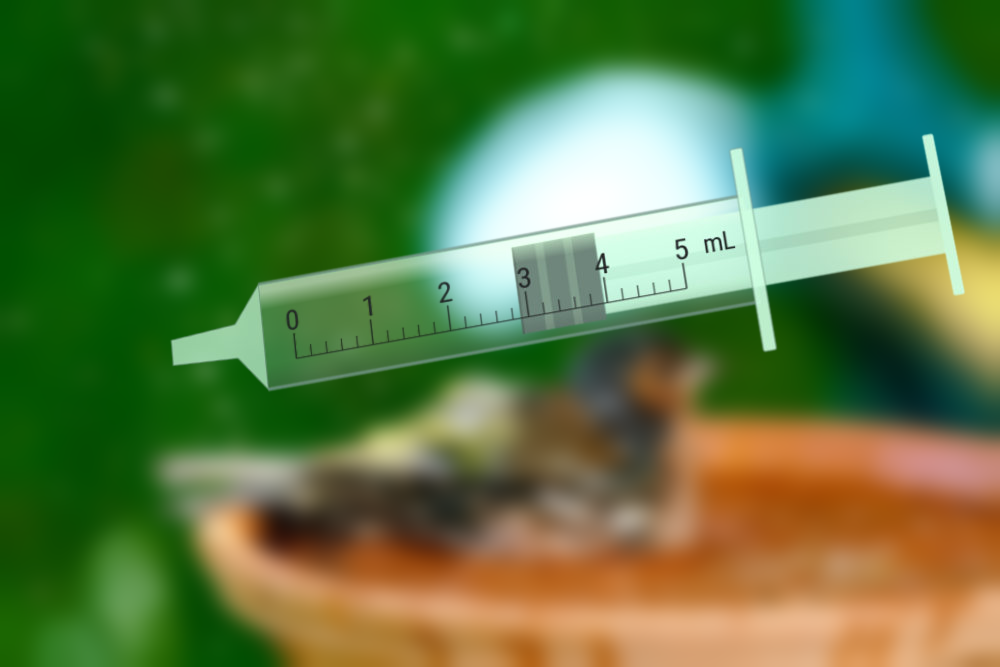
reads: 2.9
